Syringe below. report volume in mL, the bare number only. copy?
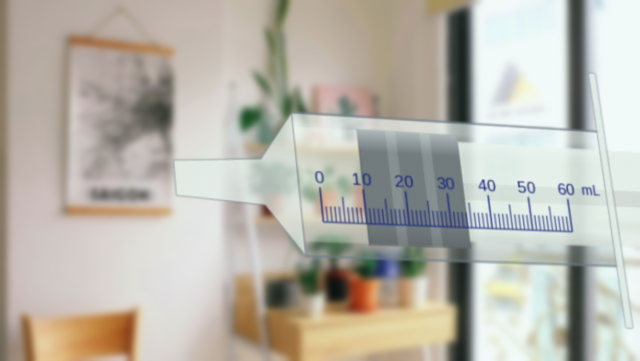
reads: 10
